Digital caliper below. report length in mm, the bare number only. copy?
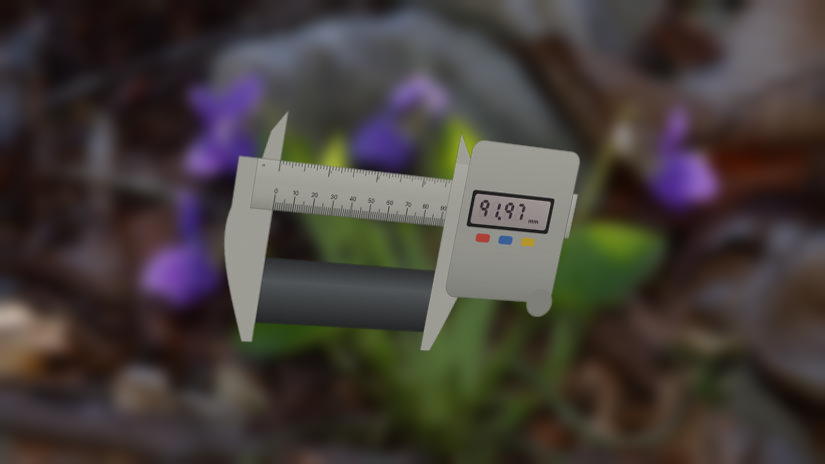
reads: 91.97
